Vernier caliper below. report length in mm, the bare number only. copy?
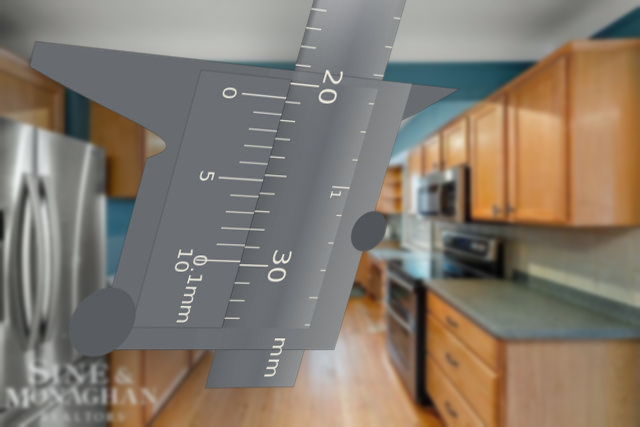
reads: 20.8
